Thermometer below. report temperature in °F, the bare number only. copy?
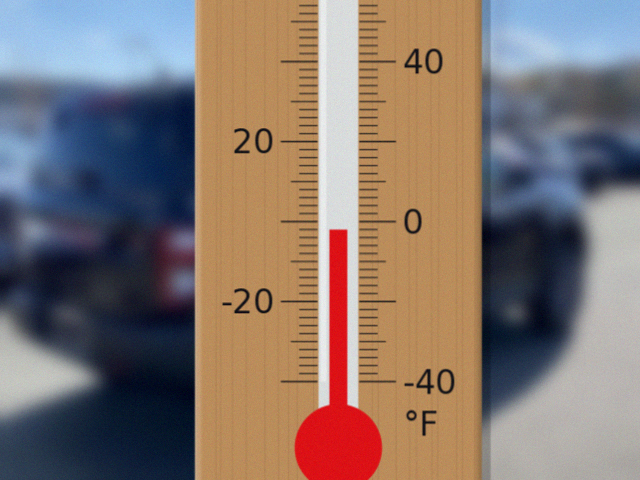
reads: -2
